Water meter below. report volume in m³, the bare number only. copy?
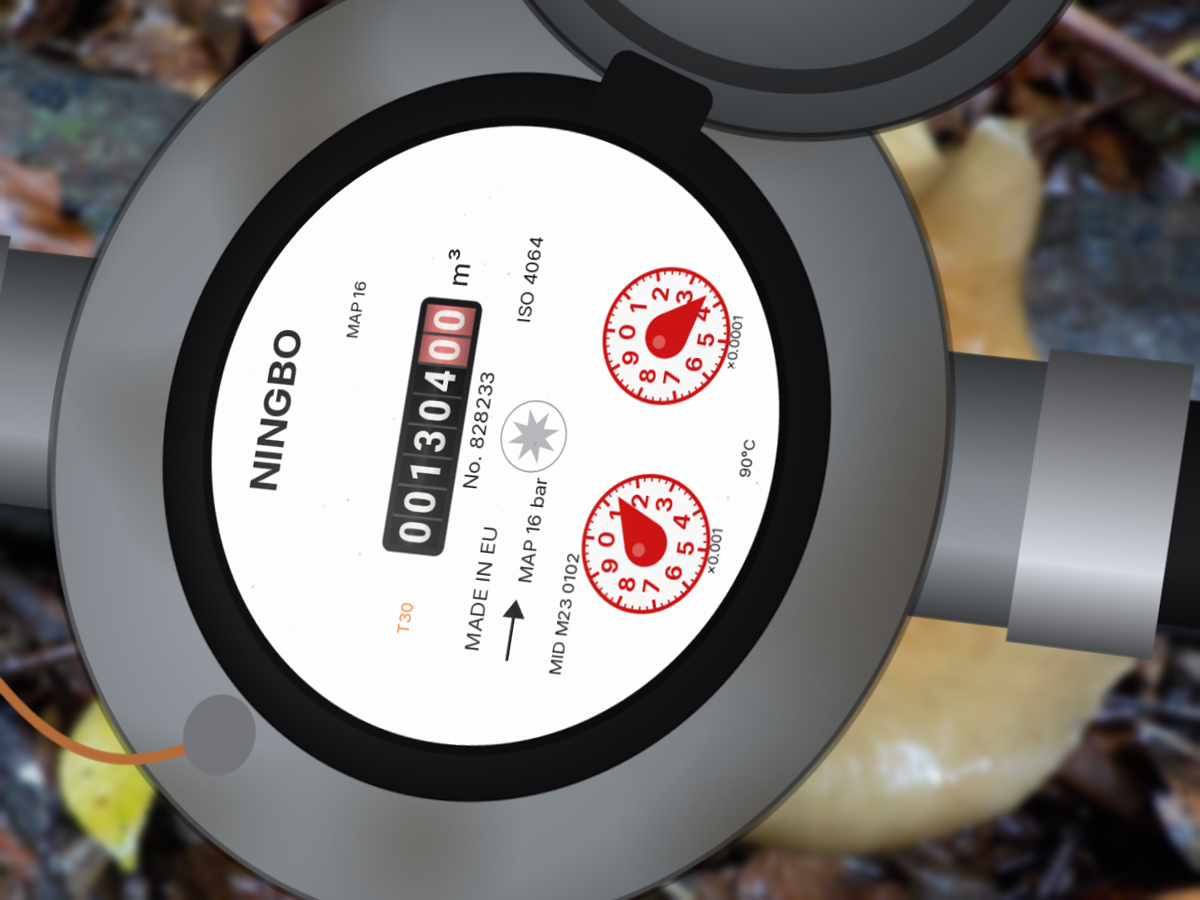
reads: 1304.0013
